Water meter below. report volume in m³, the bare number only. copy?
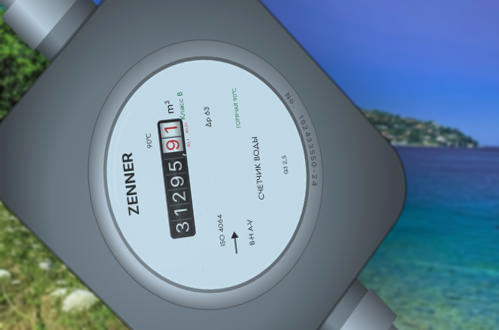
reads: 31295.91
